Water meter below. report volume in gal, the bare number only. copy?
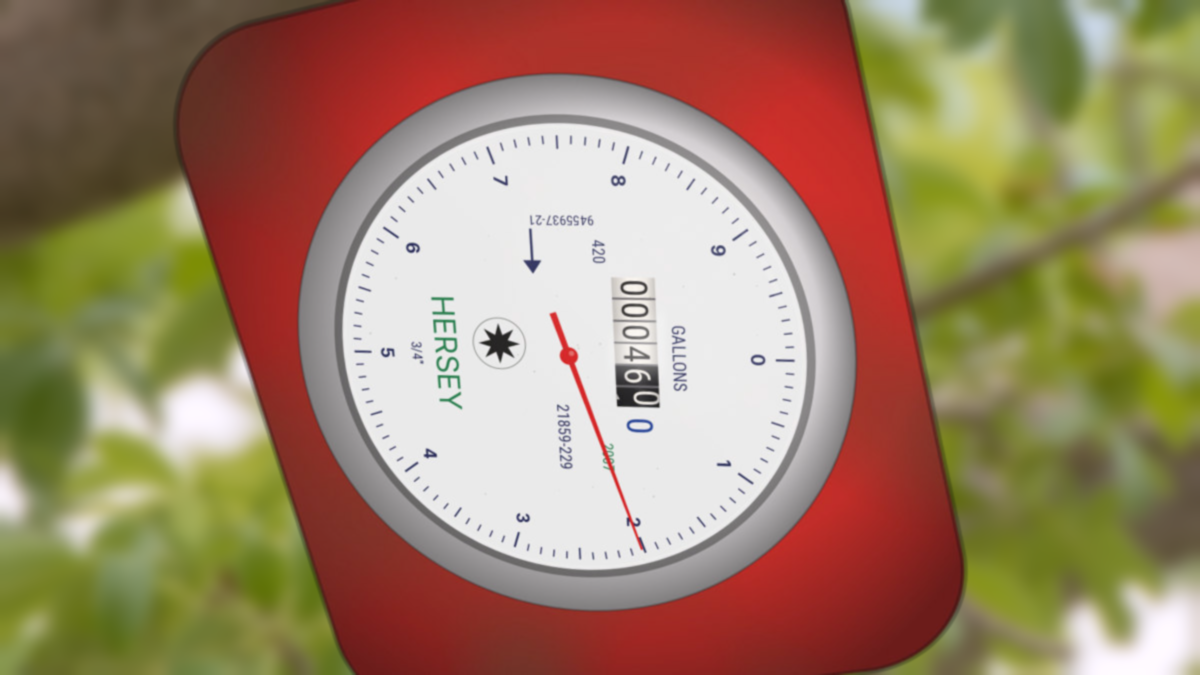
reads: 4602.0
